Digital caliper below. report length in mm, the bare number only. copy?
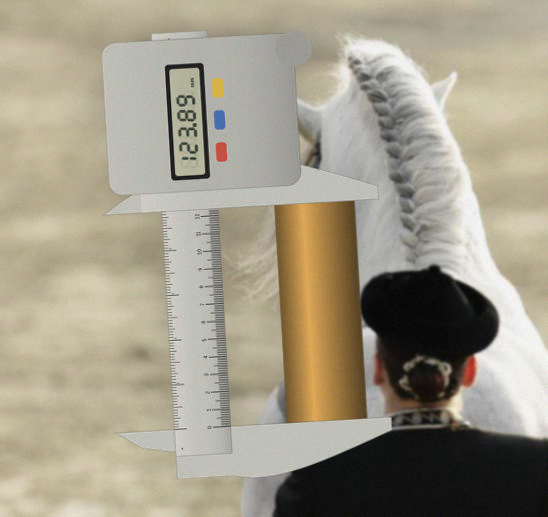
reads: 123.89
